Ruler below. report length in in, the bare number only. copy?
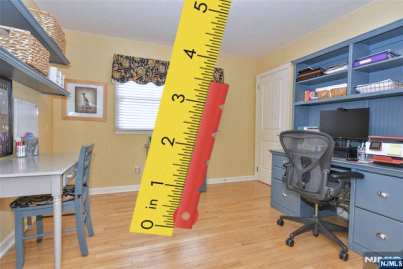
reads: 3.5
